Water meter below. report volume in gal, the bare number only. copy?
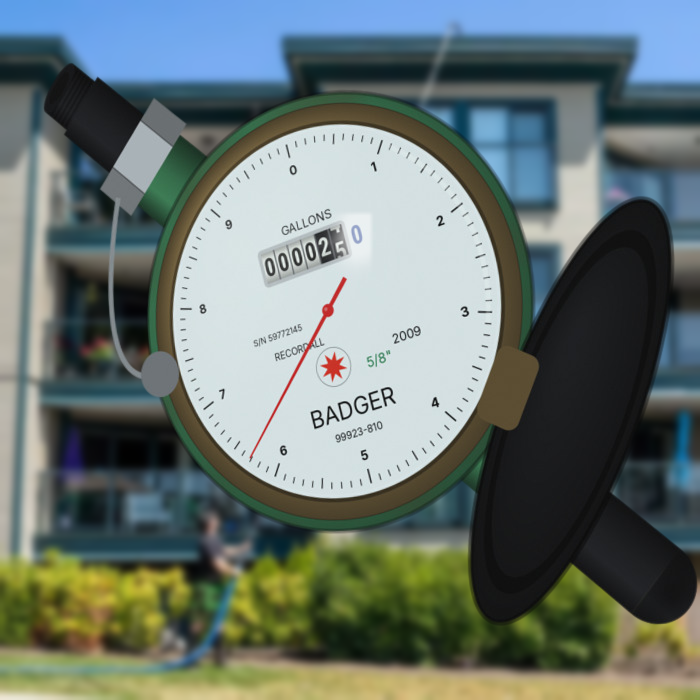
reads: 246.3
